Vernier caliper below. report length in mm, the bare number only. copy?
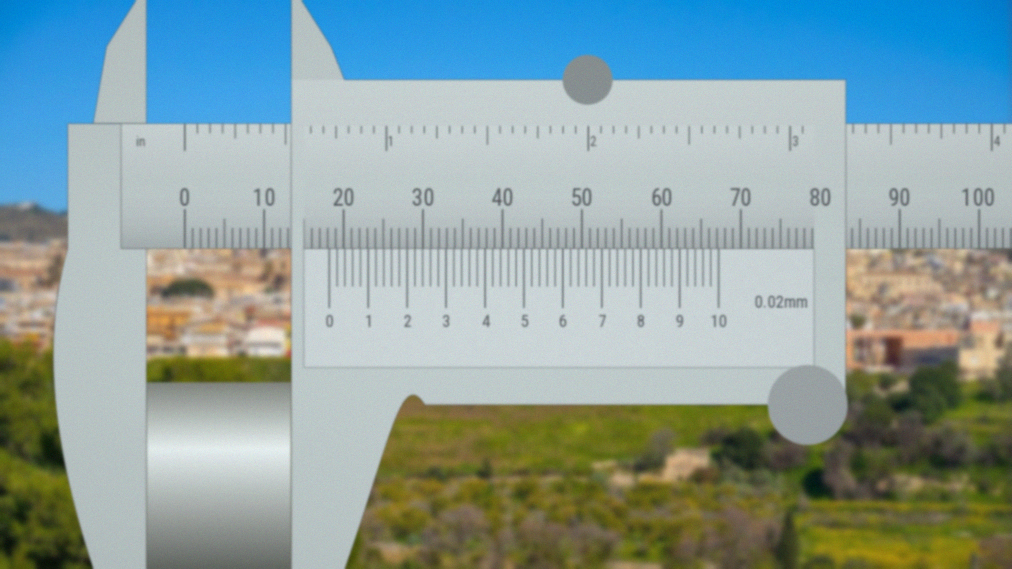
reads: 18.2
